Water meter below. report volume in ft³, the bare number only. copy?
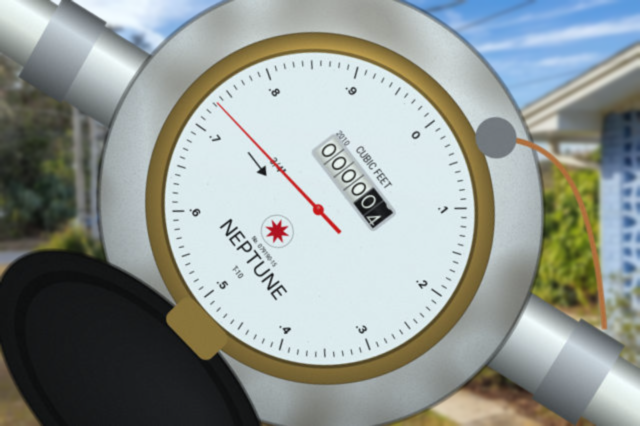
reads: 3.73
